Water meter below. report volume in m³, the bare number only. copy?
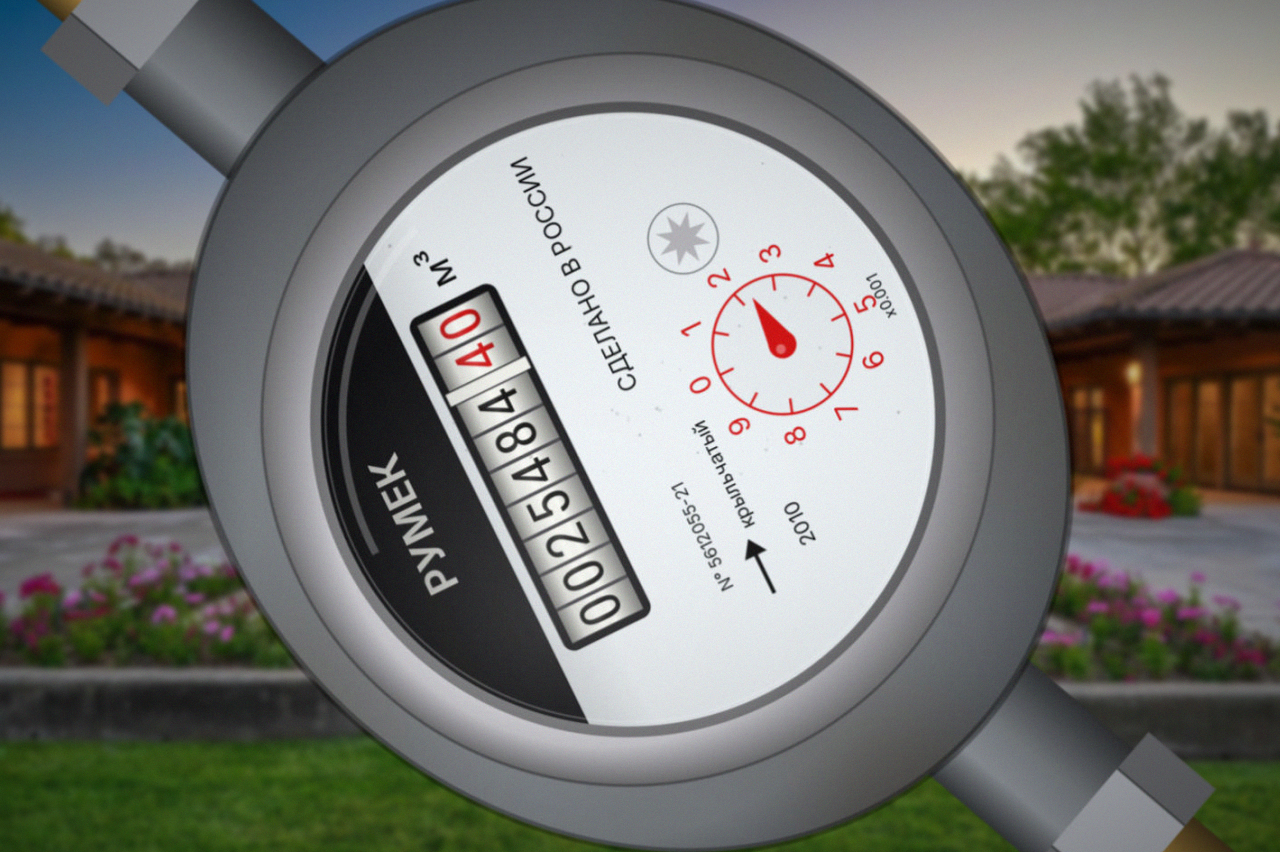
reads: 25484.402
